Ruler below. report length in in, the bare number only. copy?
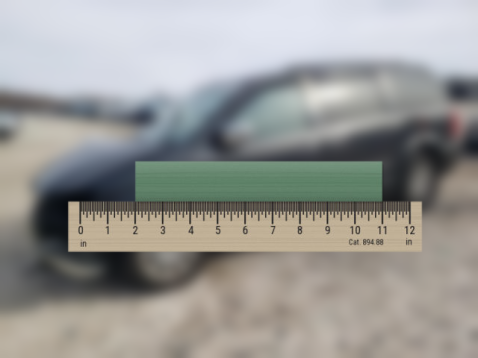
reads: 9
